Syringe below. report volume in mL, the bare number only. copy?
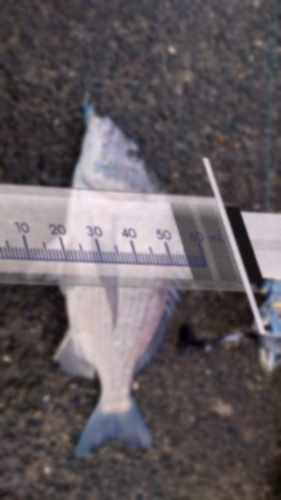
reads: 55
